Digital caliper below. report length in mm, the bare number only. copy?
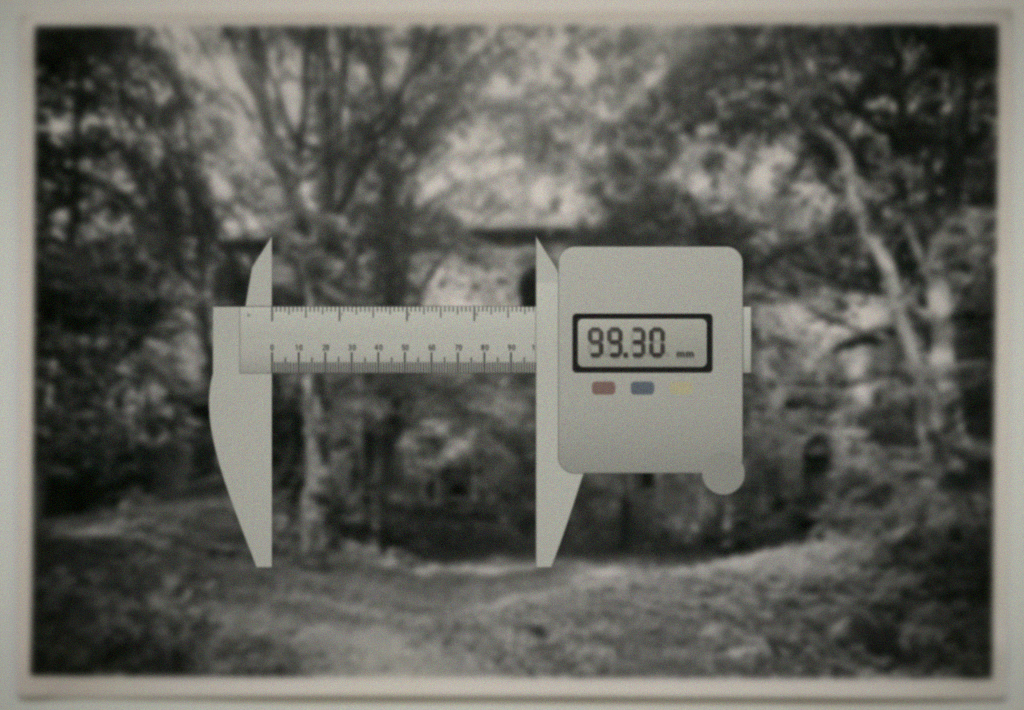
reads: 99.30
